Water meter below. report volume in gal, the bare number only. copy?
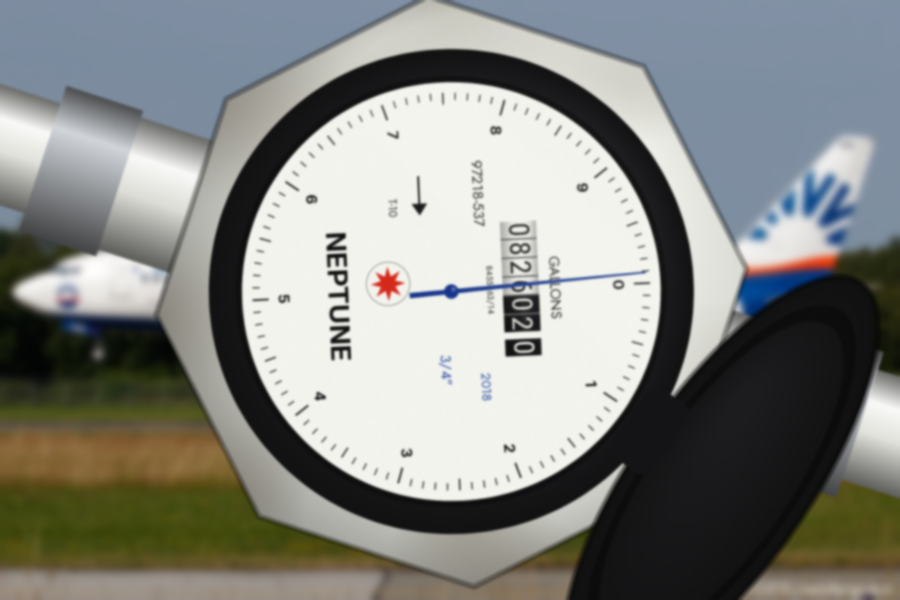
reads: 826019.9
